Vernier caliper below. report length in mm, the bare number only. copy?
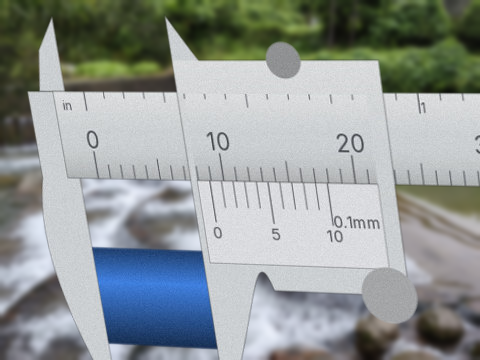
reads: 8.9
